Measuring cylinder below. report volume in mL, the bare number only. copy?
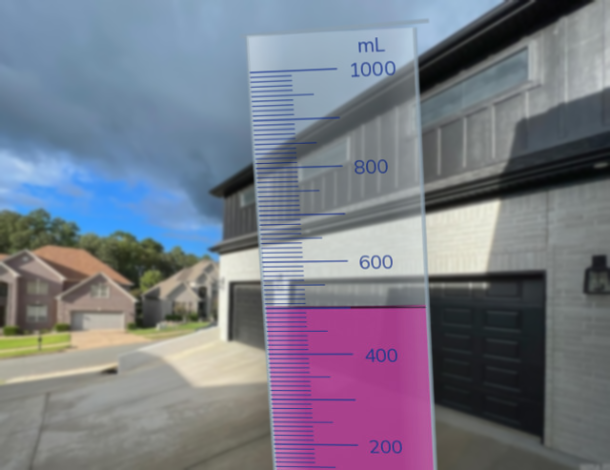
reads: 500
